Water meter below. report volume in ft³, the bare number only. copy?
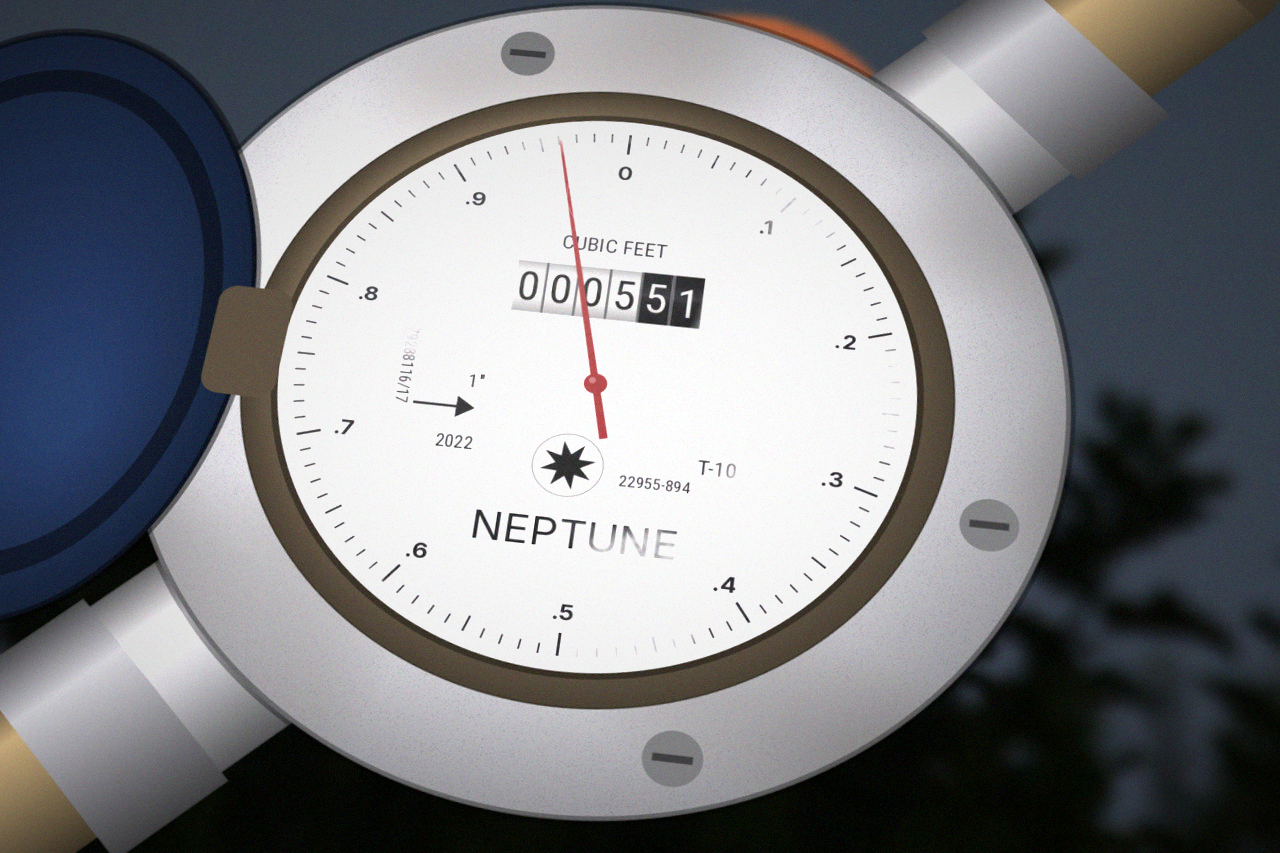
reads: 550.96
